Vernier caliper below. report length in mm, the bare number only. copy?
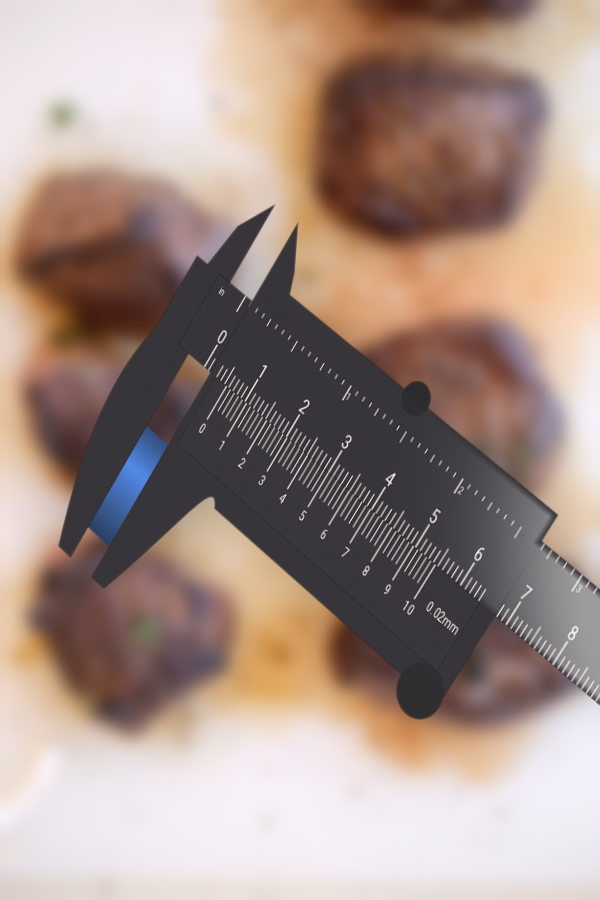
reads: 5.5
